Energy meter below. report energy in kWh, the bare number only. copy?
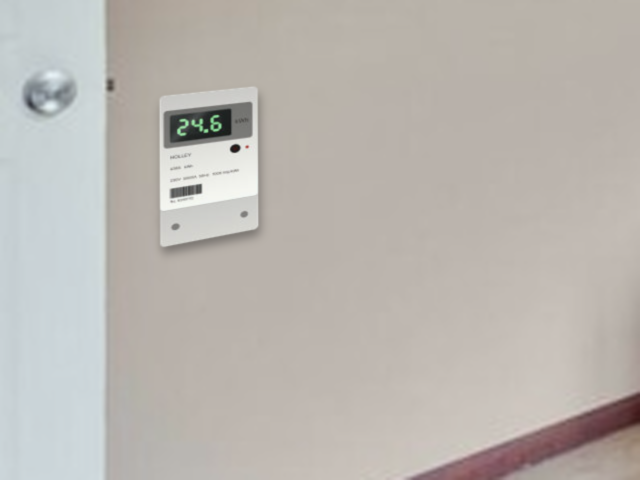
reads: 24.6
